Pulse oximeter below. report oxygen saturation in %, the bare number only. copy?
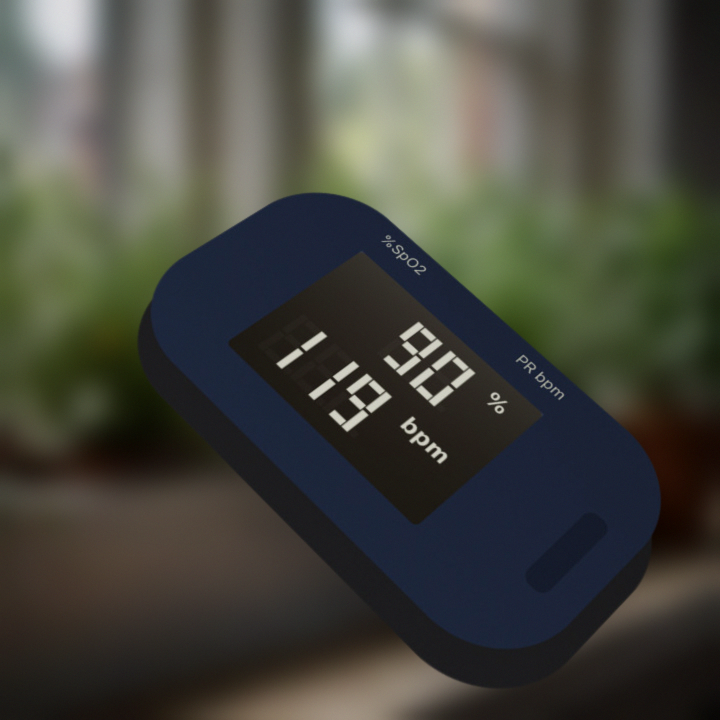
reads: 90
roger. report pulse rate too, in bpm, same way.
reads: 119
